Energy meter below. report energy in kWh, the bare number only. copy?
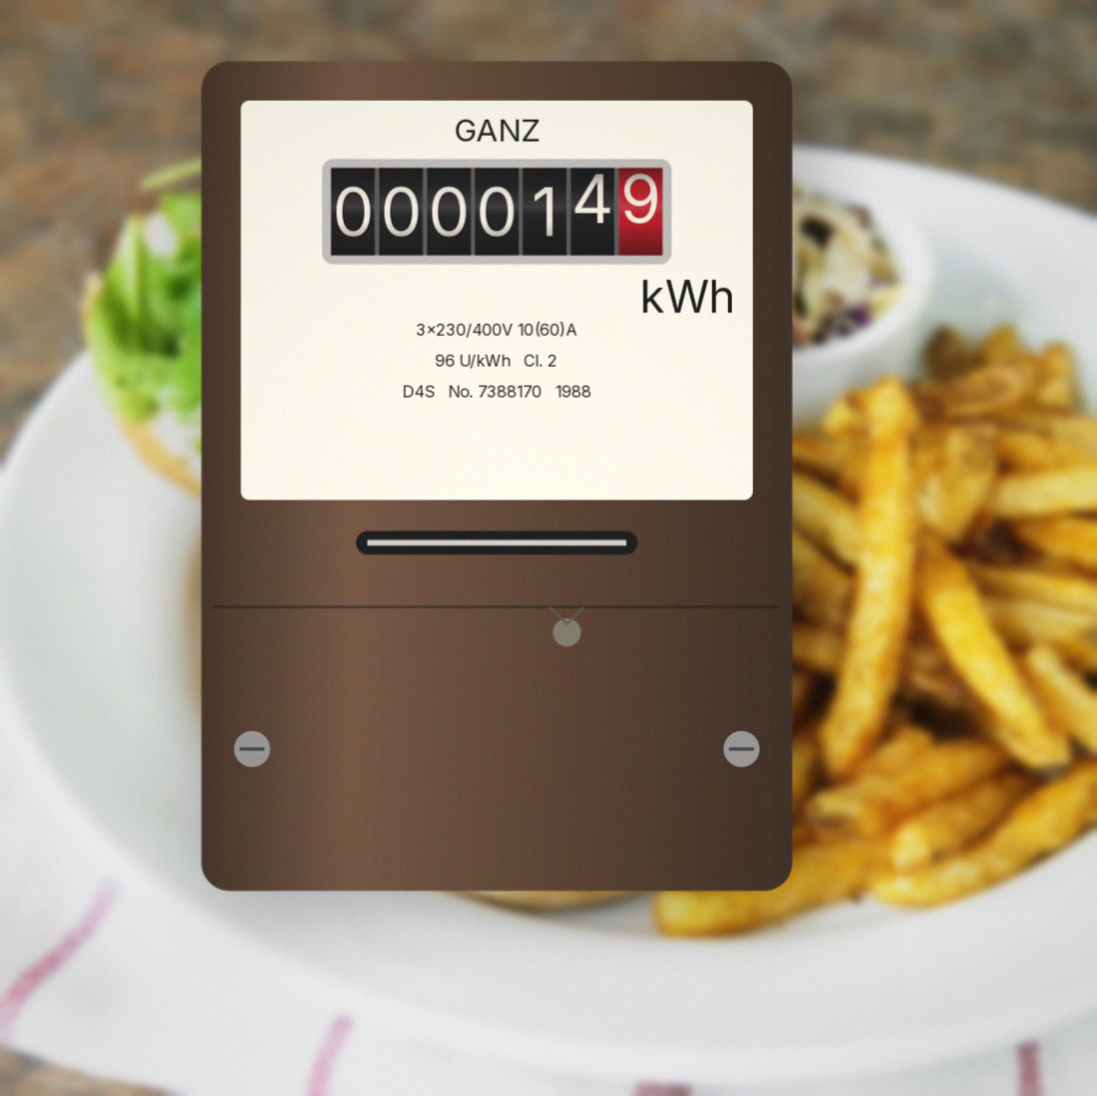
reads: 14.9
